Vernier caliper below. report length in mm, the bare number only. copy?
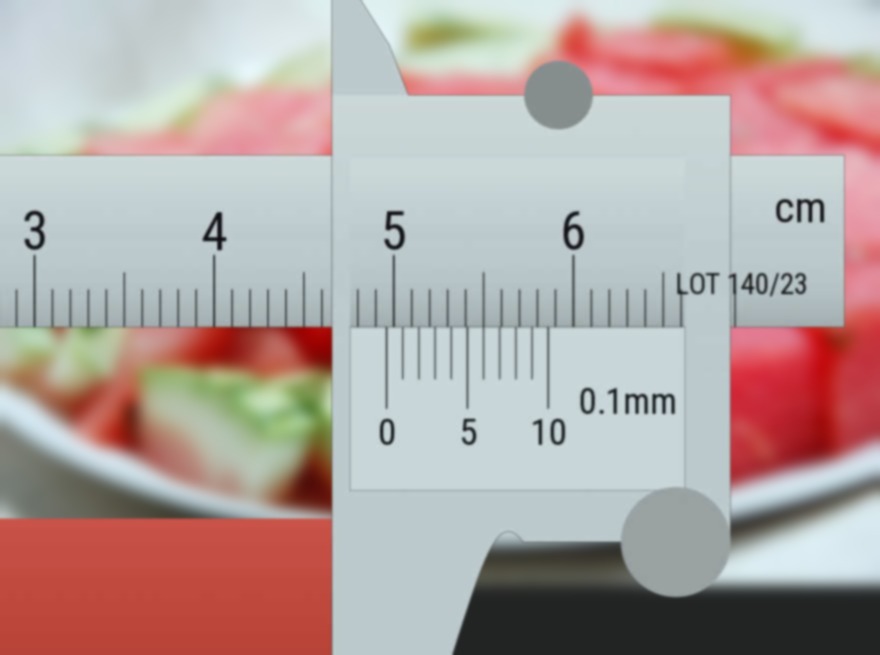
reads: 49.6
